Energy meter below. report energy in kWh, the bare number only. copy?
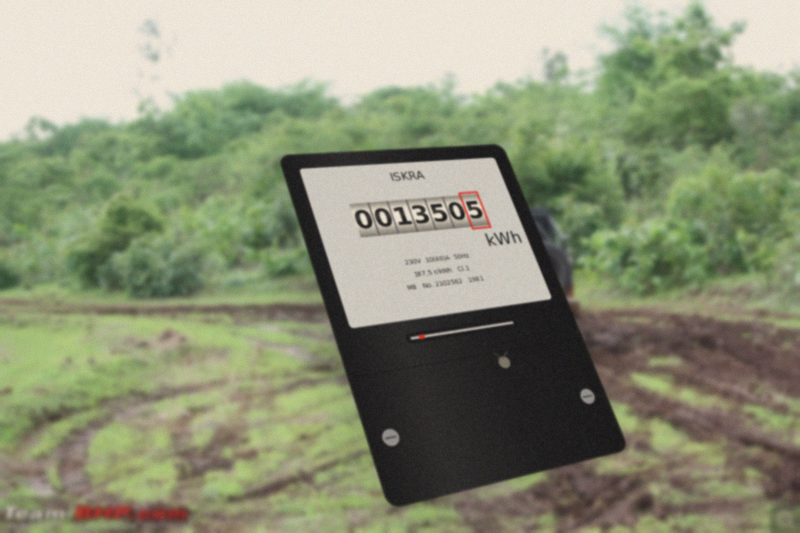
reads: 1350.5
